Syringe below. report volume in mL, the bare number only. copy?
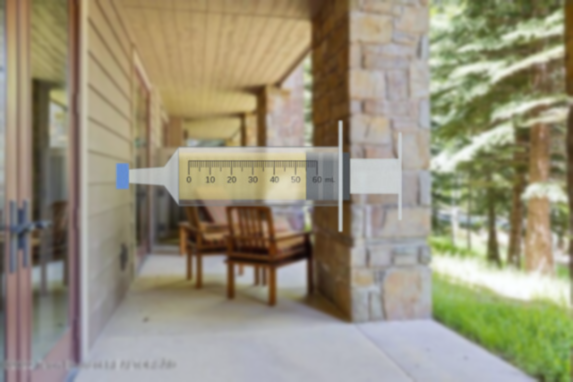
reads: 55
